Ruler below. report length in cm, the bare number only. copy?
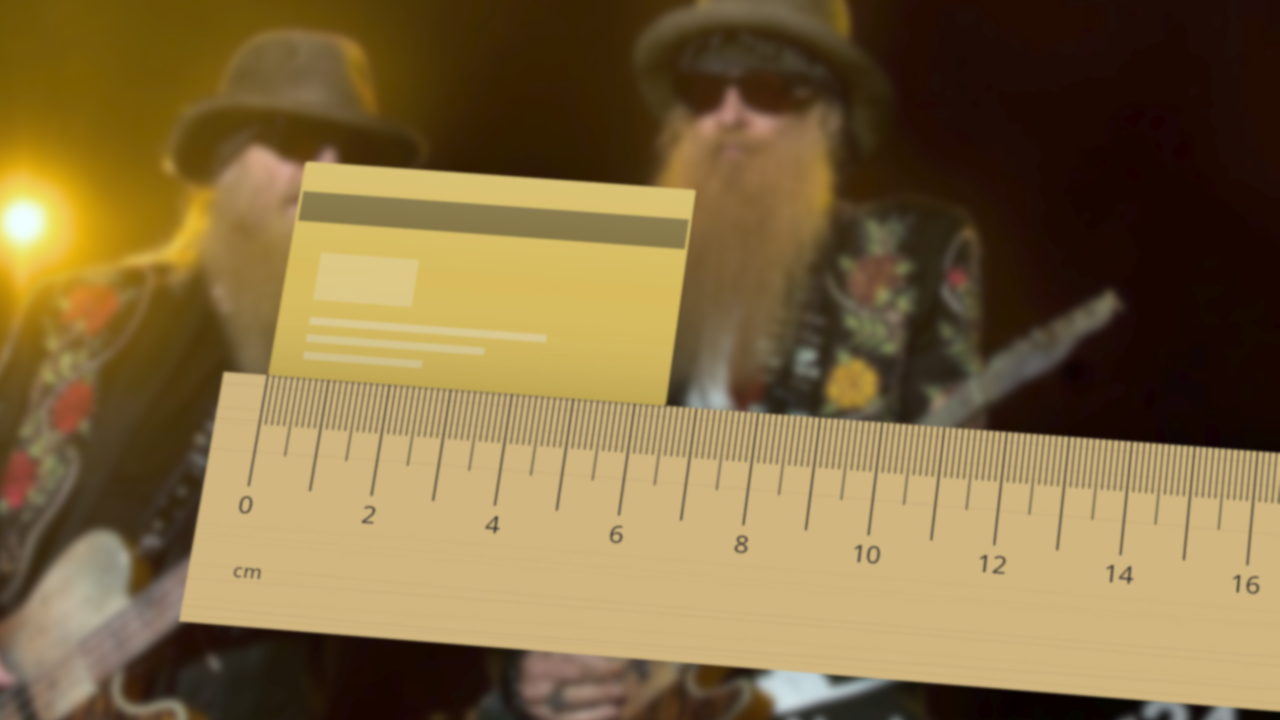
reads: 6.5
